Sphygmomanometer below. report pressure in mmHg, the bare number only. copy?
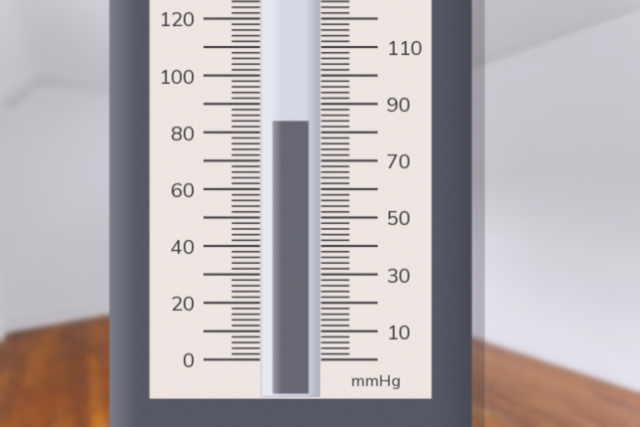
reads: 84
